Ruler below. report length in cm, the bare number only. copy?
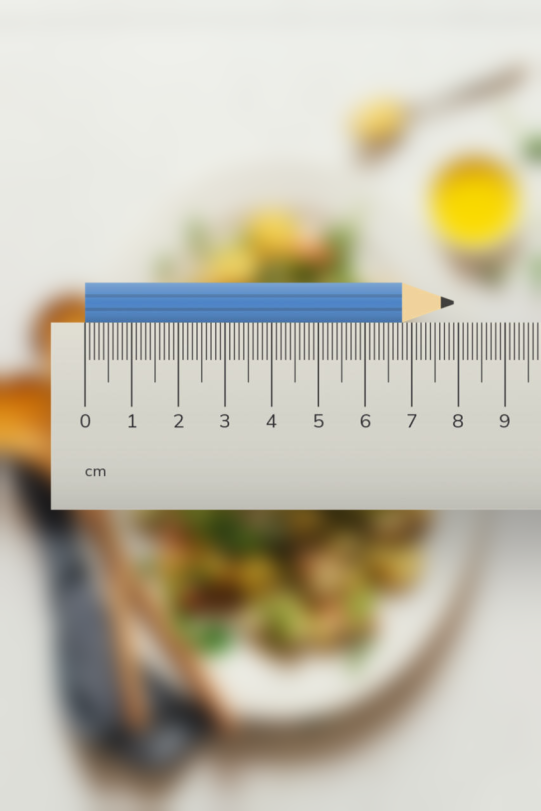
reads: 7.9
